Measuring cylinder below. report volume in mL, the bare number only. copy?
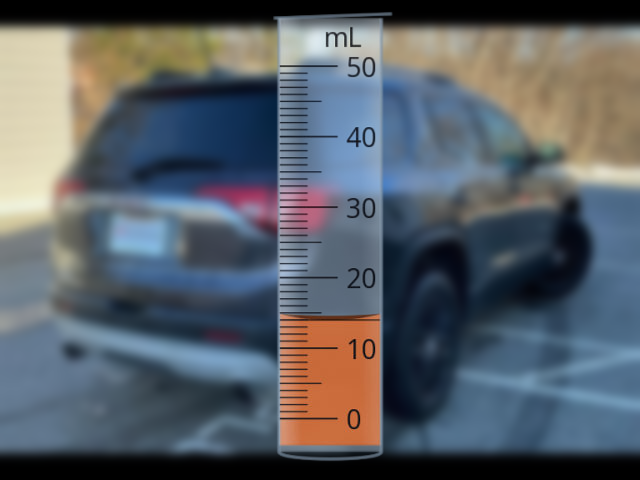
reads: 14
